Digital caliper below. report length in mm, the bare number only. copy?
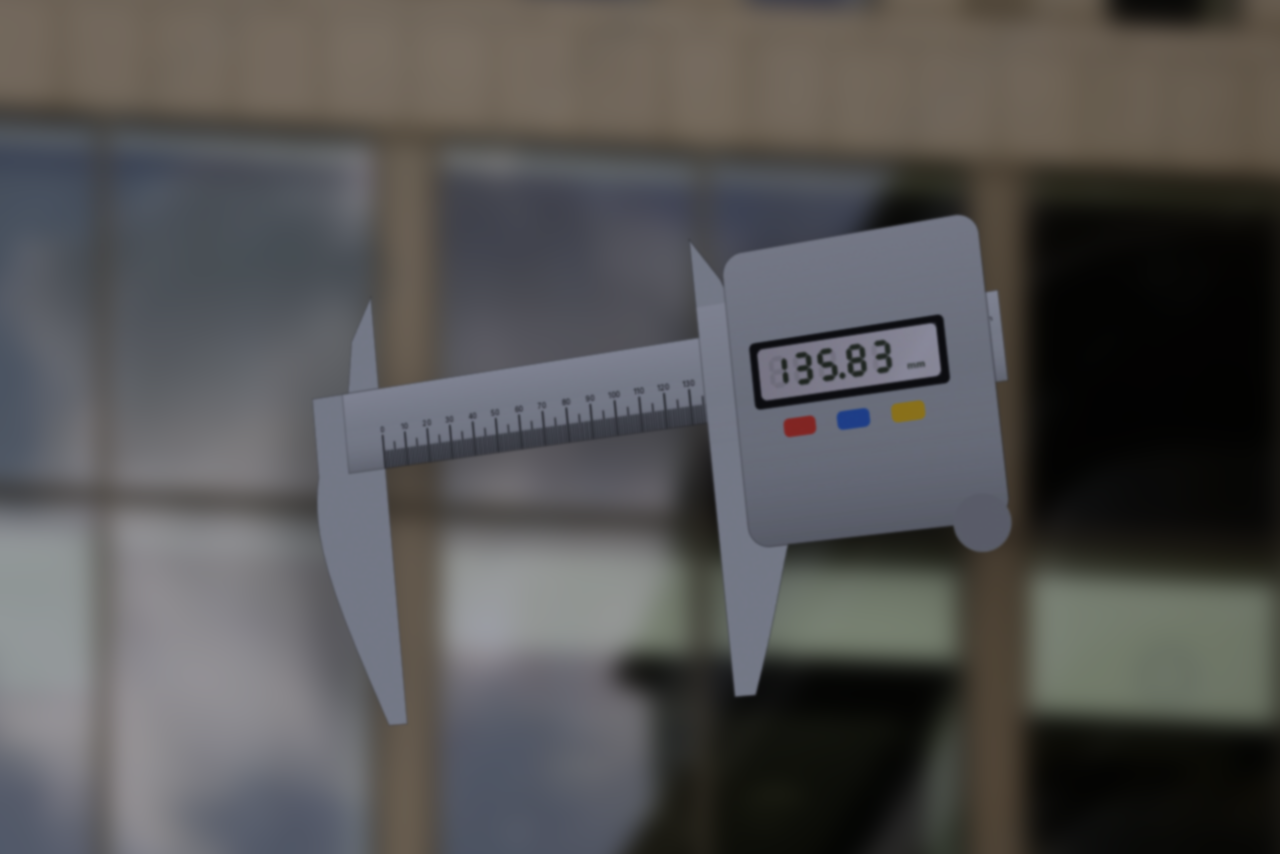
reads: 135.83
